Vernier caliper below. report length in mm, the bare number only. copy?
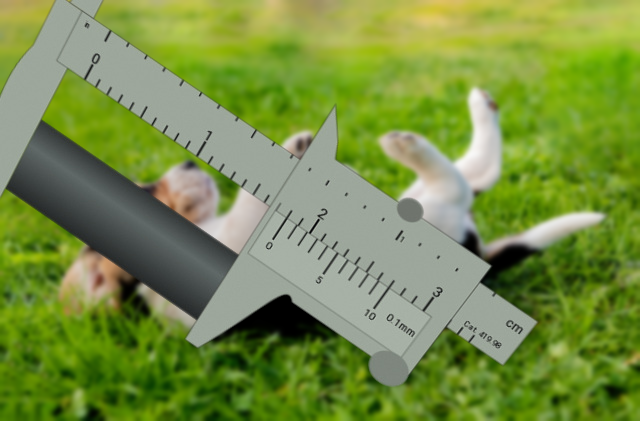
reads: 18.0
